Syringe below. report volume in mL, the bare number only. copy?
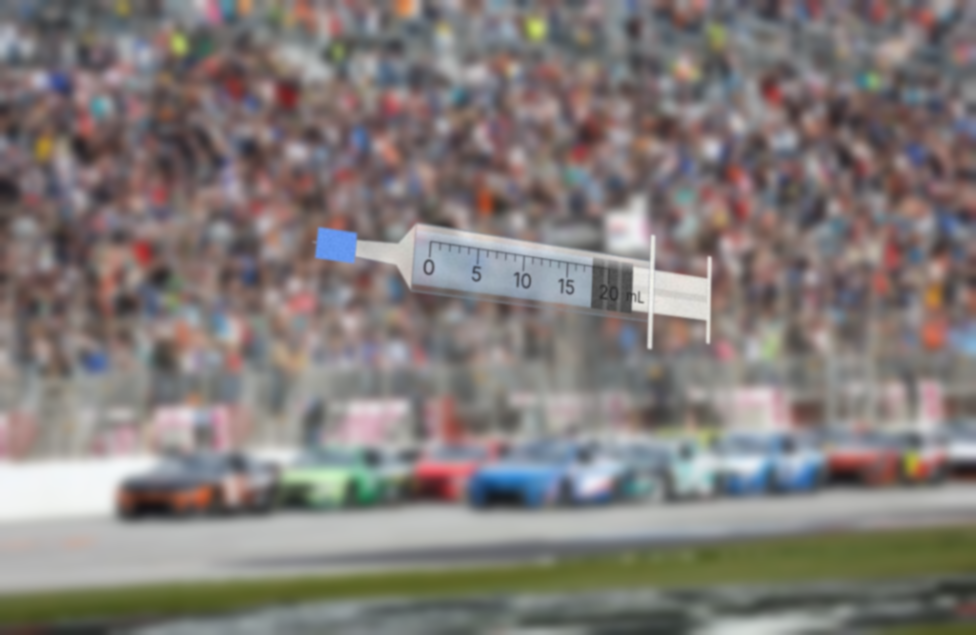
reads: 18
